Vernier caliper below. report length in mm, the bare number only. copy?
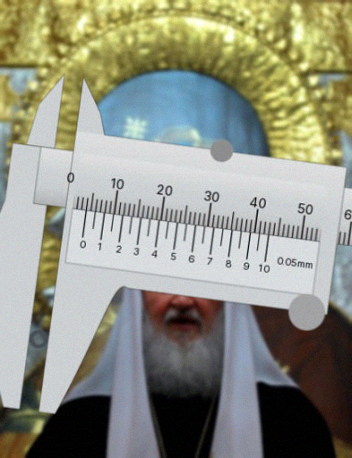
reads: 4.0
